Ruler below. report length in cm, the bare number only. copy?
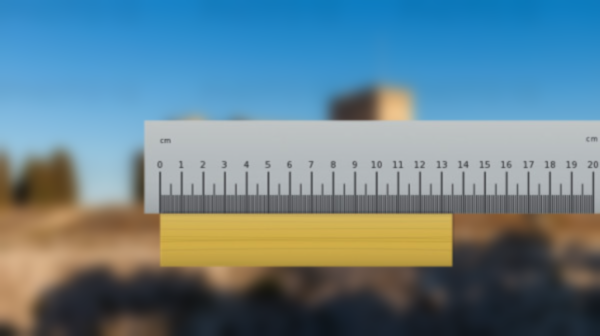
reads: 13.5
